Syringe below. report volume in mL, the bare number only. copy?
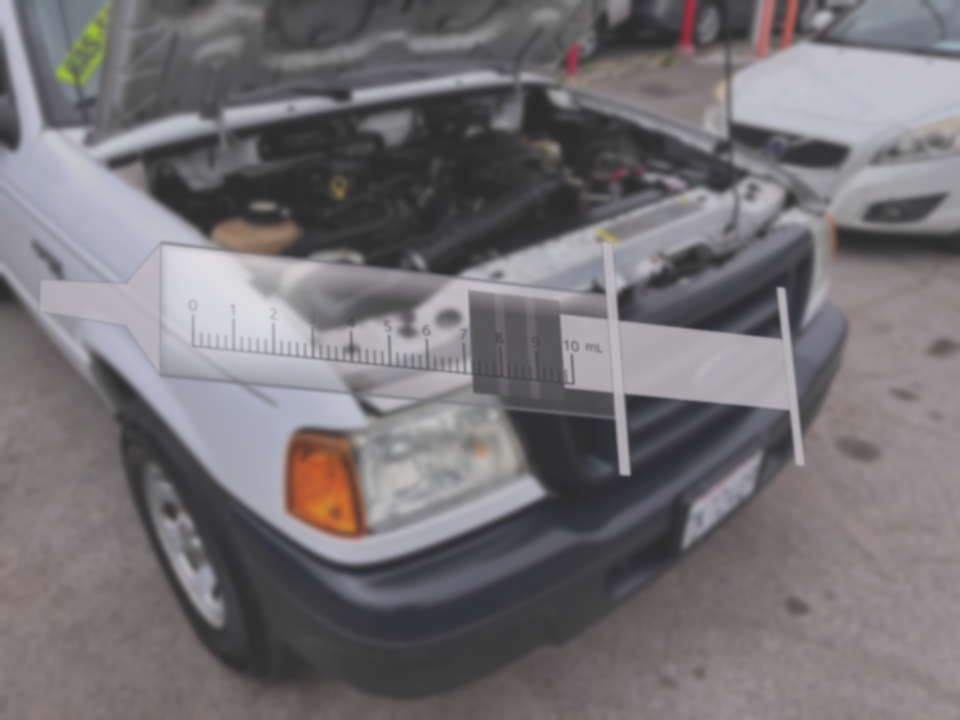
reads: 7.2
